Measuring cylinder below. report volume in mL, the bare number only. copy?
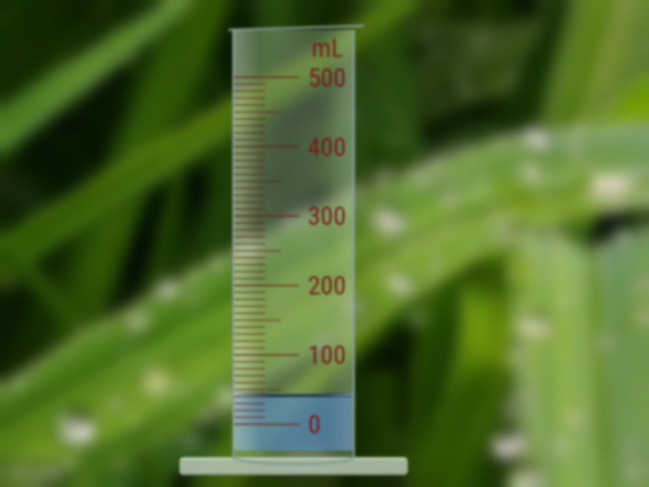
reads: 40
